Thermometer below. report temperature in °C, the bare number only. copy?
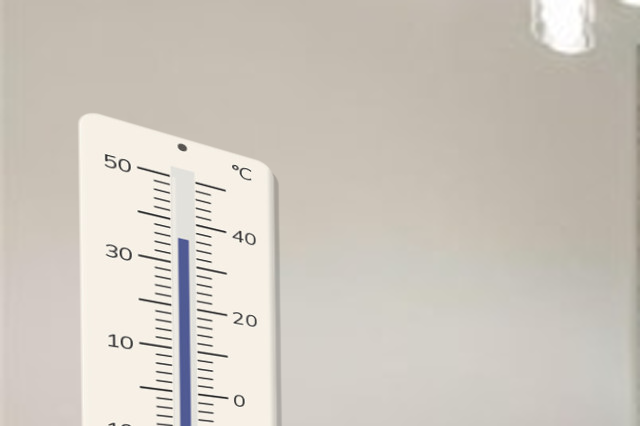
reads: 36
